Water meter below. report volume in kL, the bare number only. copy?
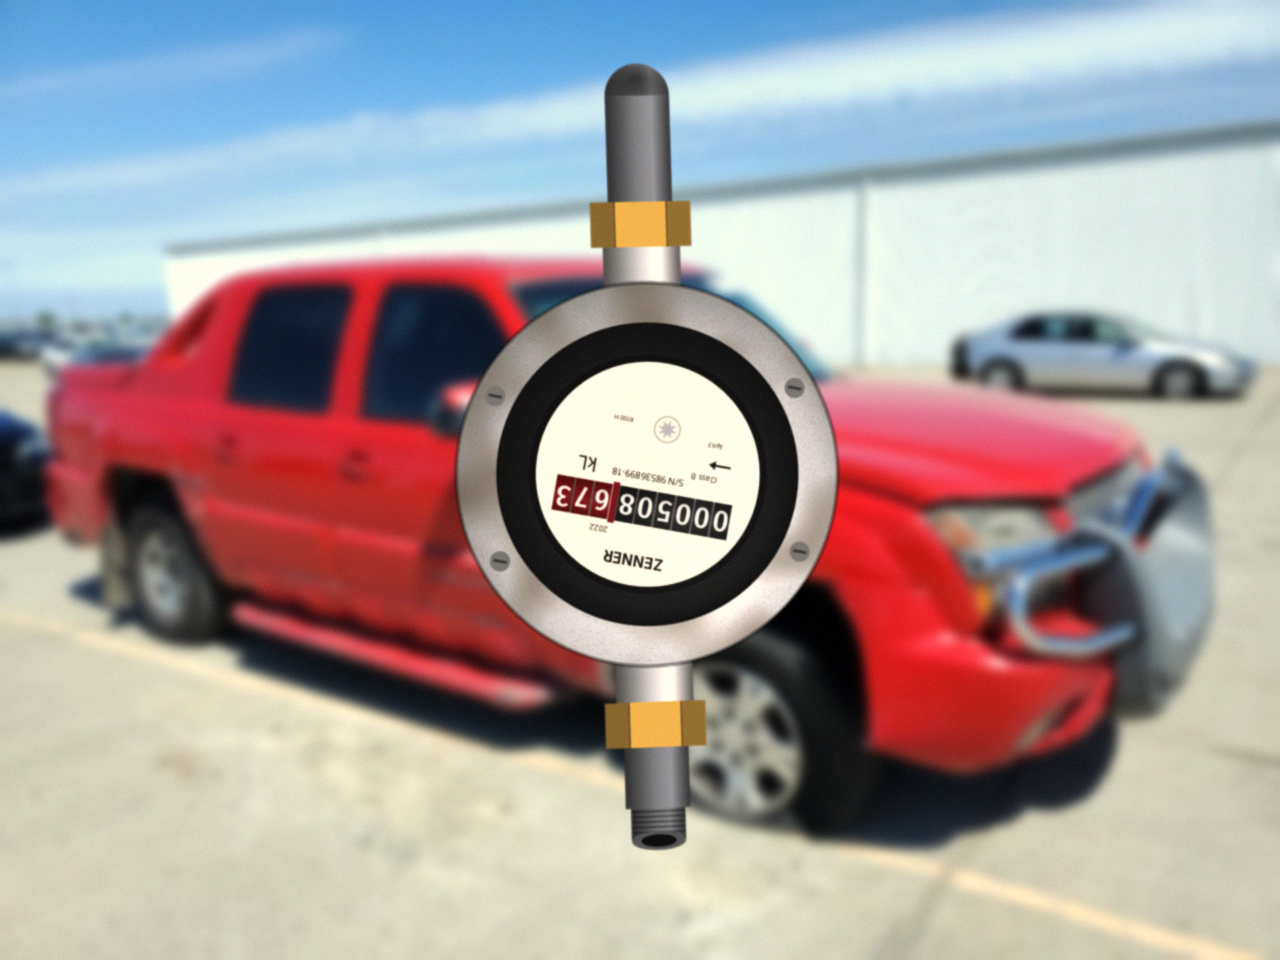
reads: 508.673
